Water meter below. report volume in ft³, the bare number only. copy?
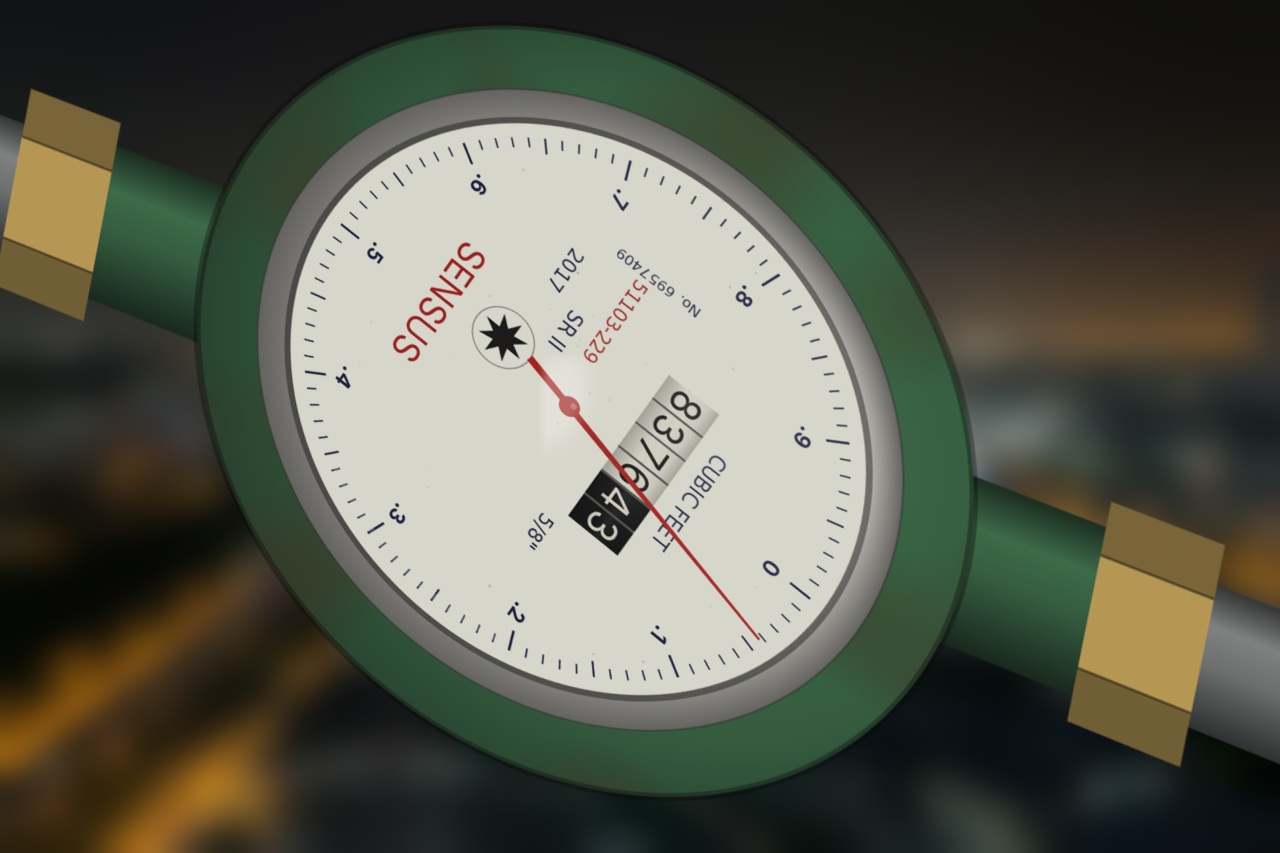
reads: 837643.04
